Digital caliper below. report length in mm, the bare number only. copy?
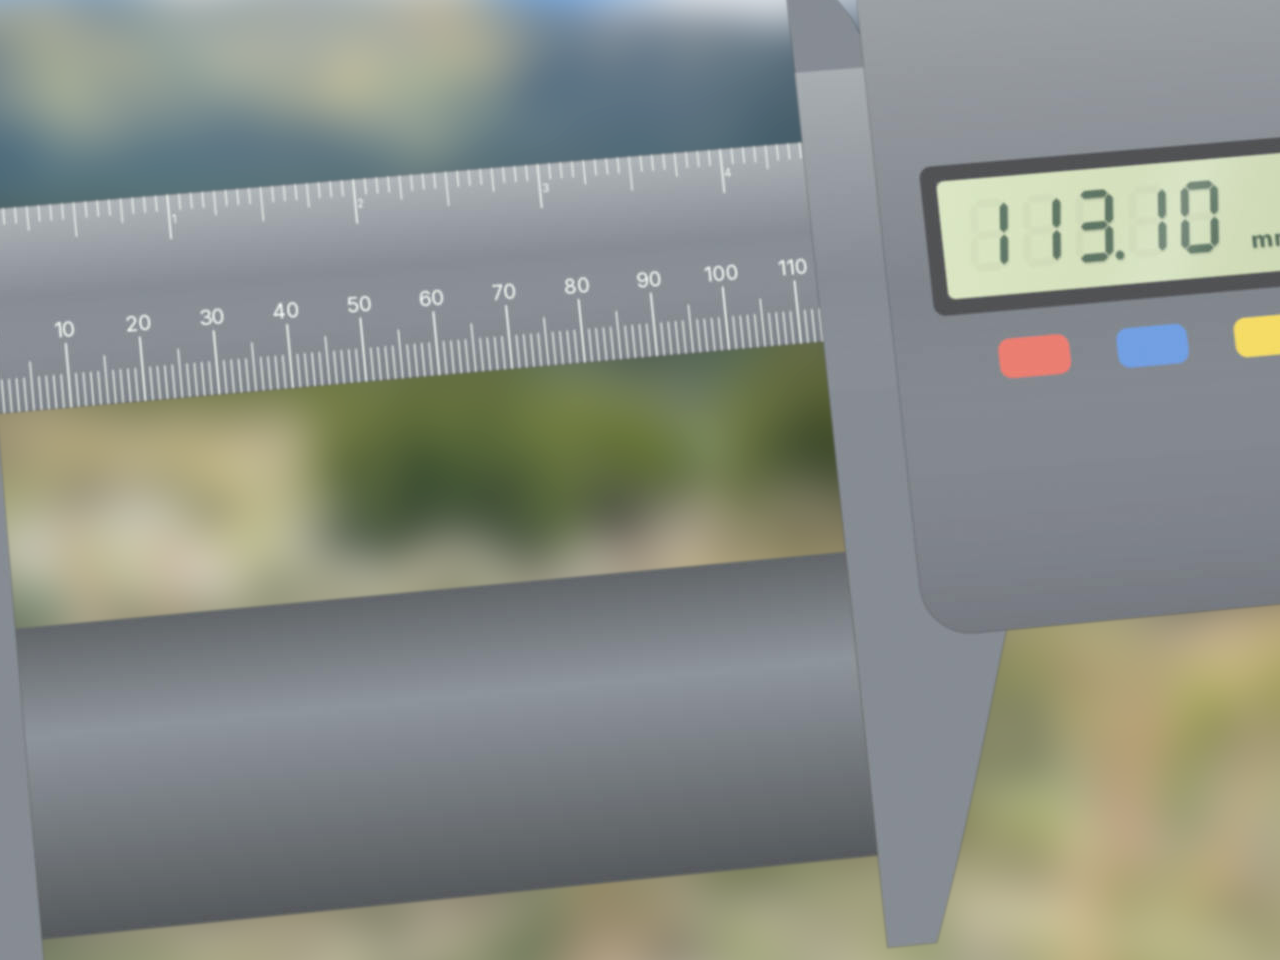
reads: 113.10
